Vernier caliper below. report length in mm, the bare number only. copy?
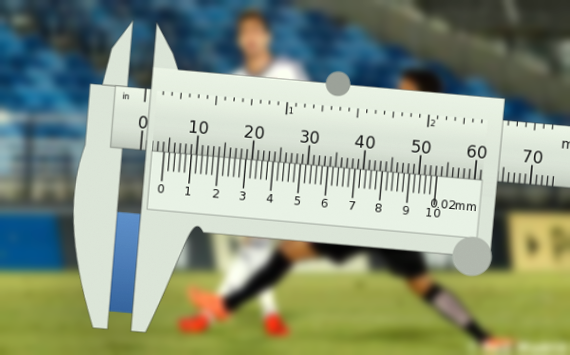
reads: 4.2
